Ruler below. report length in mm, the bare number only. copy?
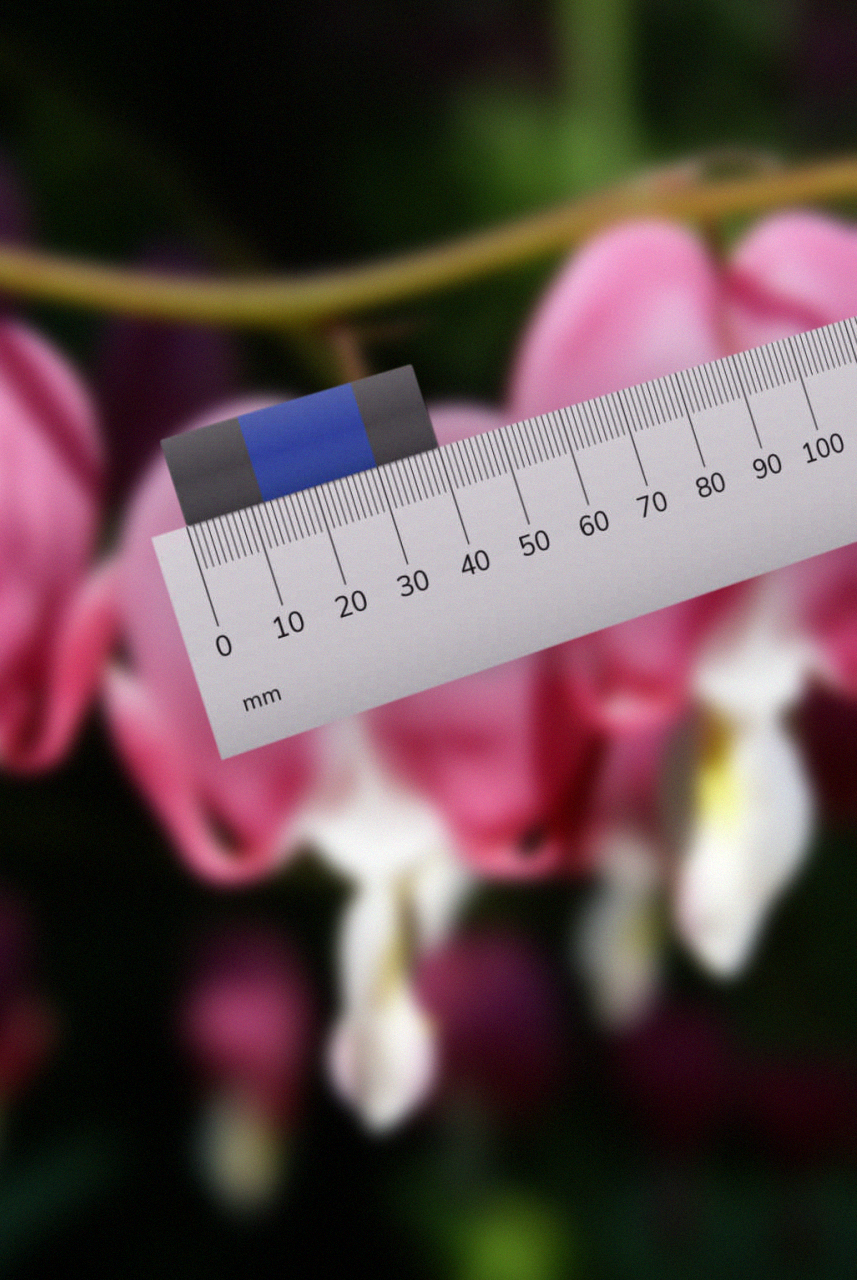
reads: 40
